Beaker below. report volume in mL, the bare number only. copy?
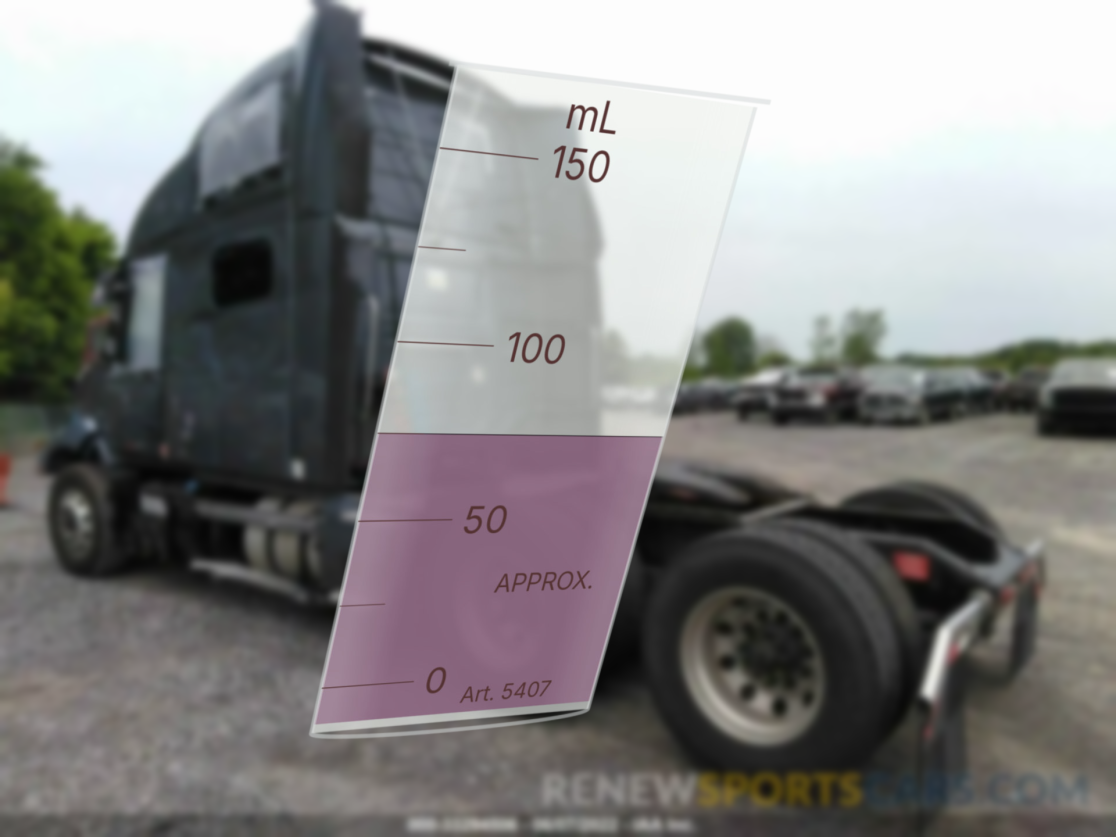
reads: 75
